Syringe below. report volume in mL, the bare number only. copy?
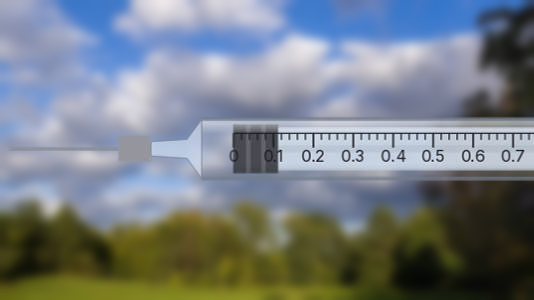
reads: 0
